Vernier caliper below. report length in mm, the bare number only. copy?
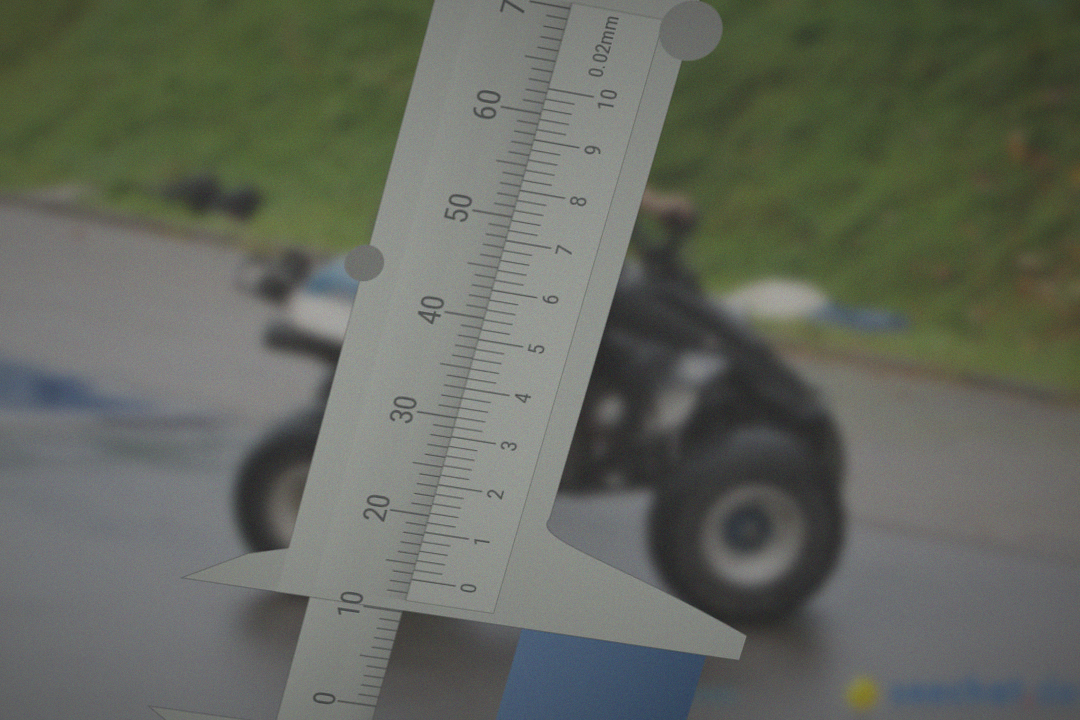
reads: 13.4
